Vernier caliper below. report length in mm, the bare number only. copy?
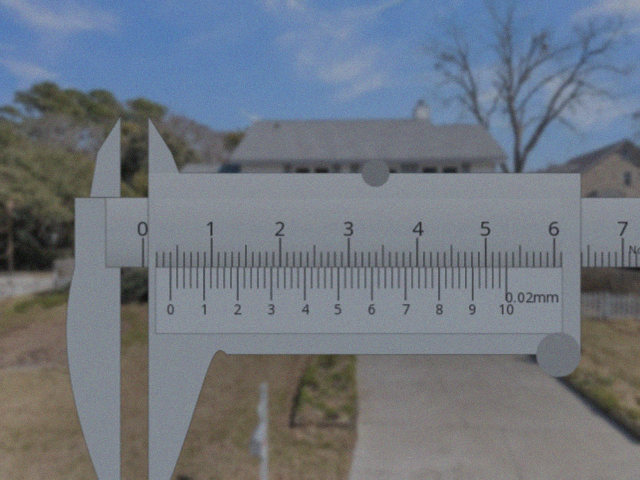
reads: 4.0
